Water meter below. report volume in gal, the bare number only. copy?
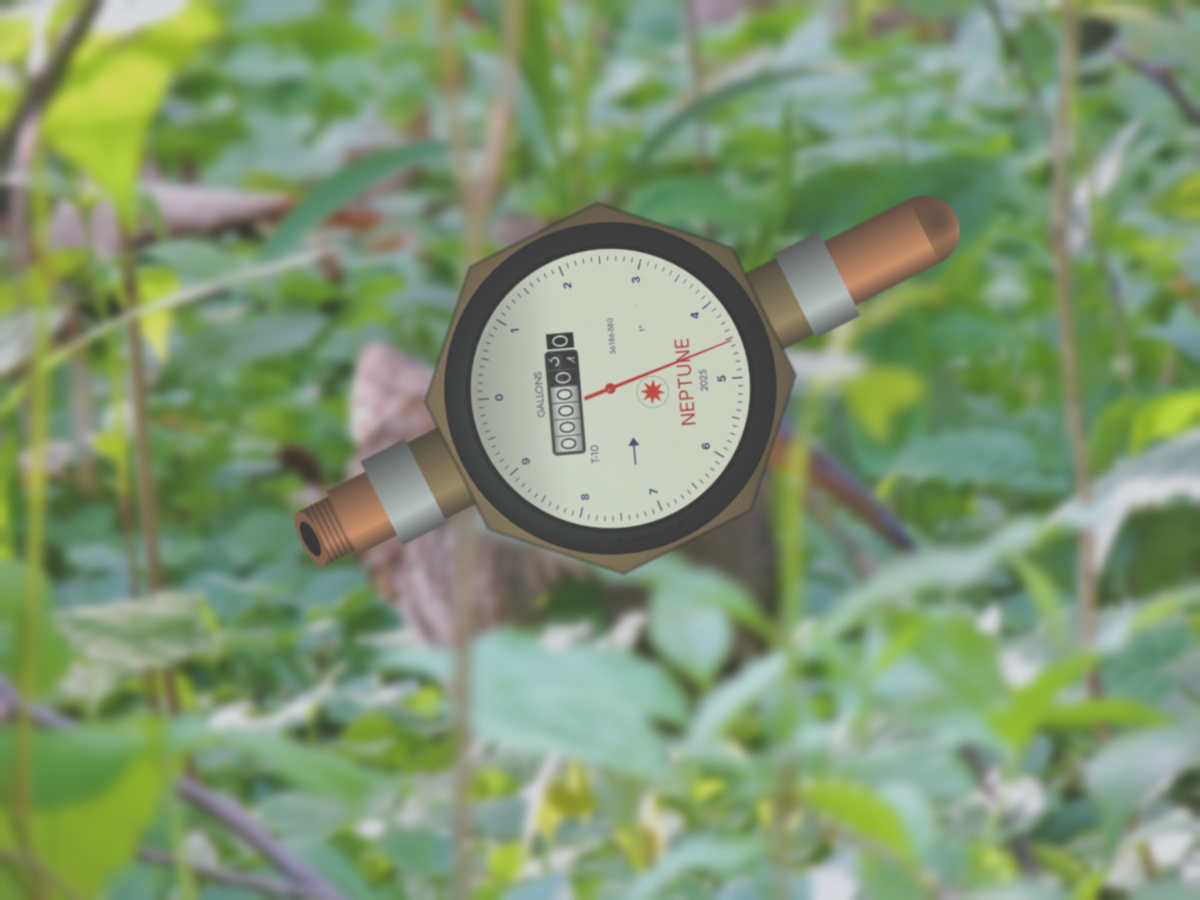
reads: 34.5
